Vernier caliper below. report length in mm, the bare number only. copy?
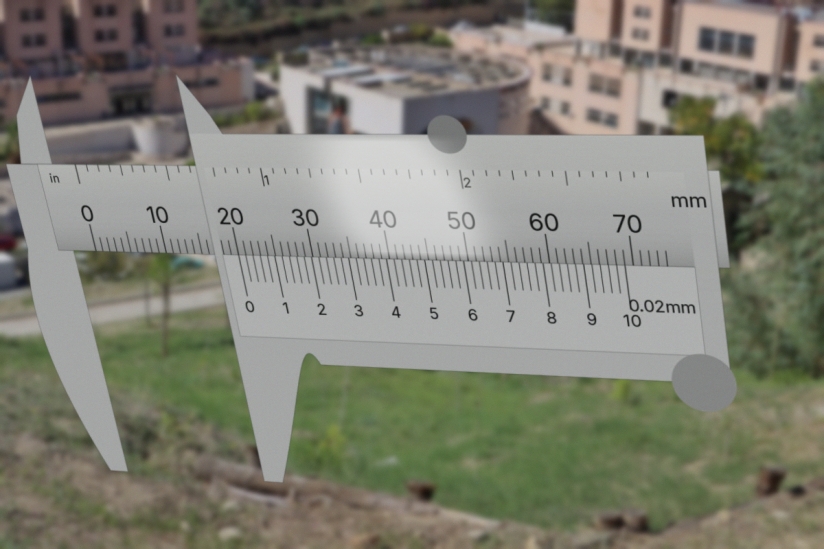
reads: 20.0
